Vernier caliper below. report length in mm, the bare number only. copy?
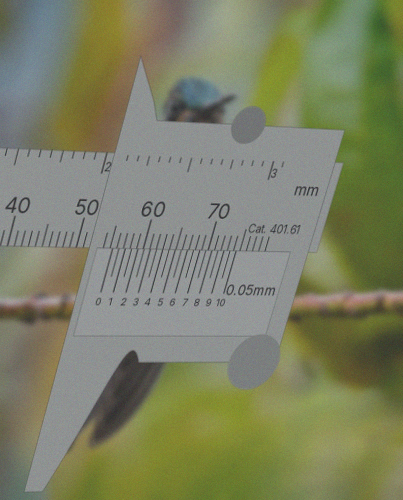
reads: 55.4
